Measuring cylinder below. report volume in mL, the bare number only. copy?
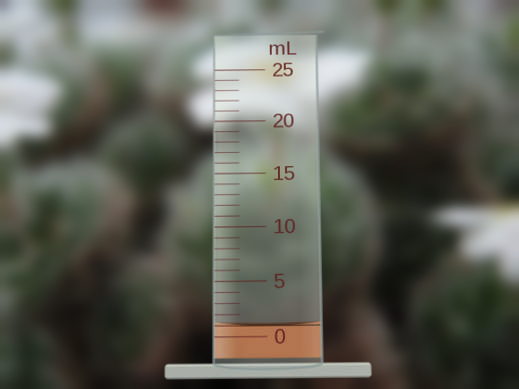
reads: 1
